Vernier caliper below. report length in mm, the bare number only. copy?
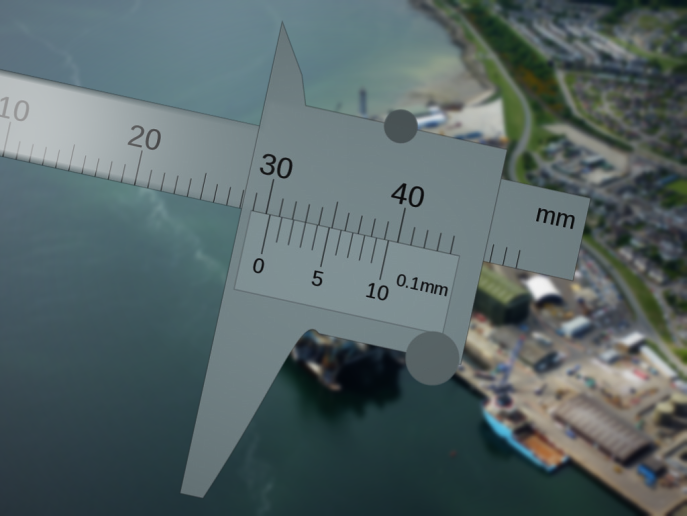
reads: 30.3
